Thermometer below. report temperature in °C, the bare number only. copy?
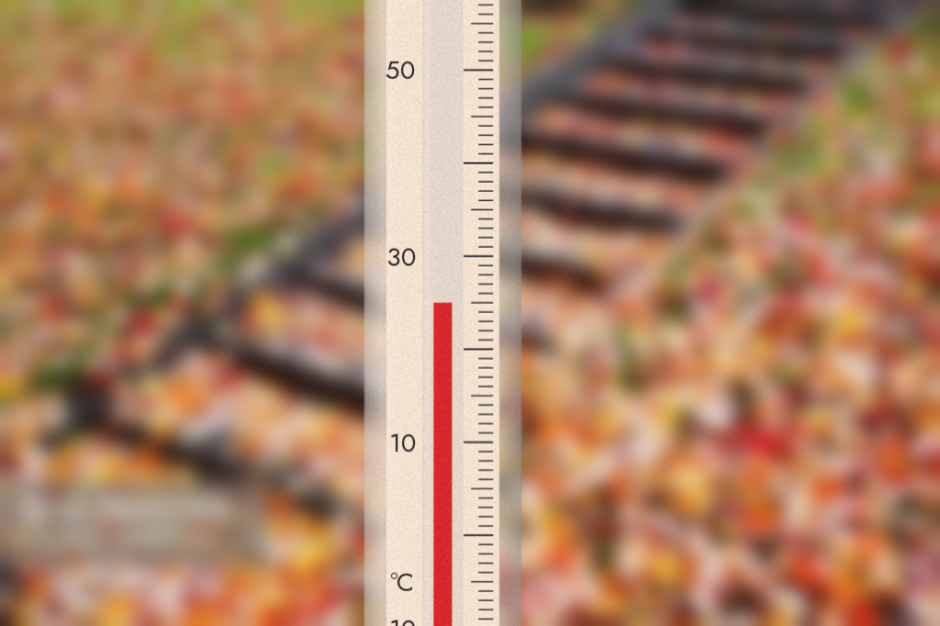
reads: 25
